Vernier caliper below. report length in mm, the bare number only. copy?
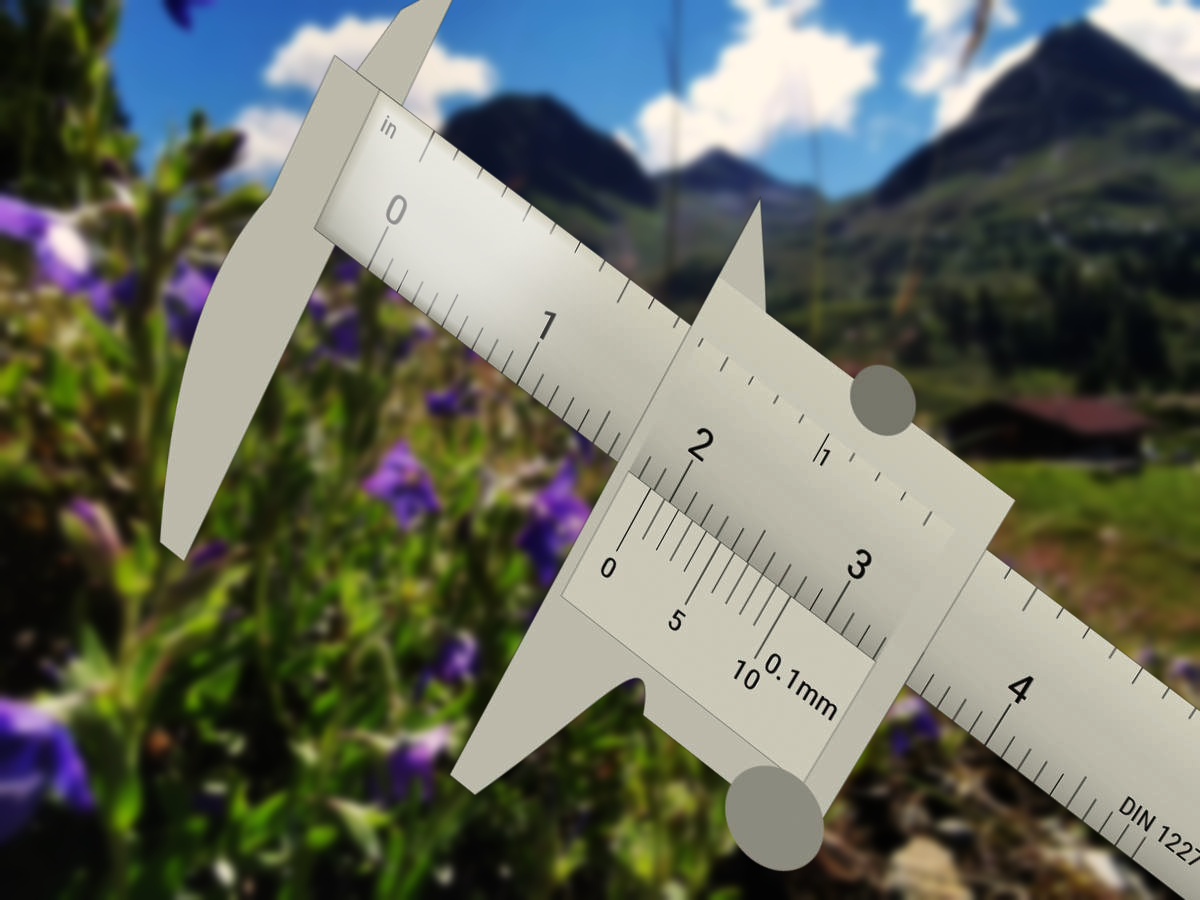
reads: 18.8
